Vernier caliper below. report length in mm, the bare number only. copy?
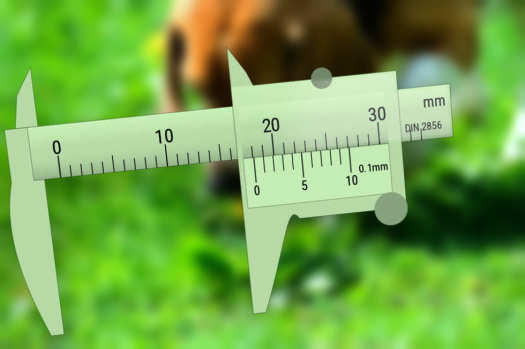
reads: 18.1
